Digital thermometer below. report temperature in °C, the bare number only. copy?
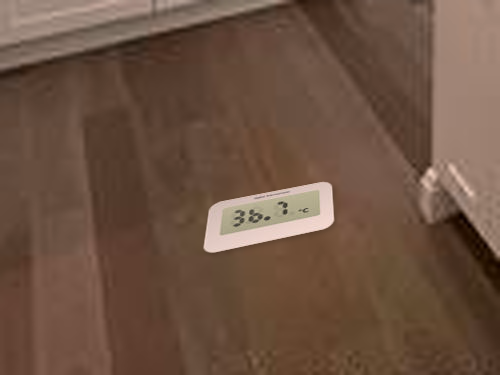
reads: 36.7
